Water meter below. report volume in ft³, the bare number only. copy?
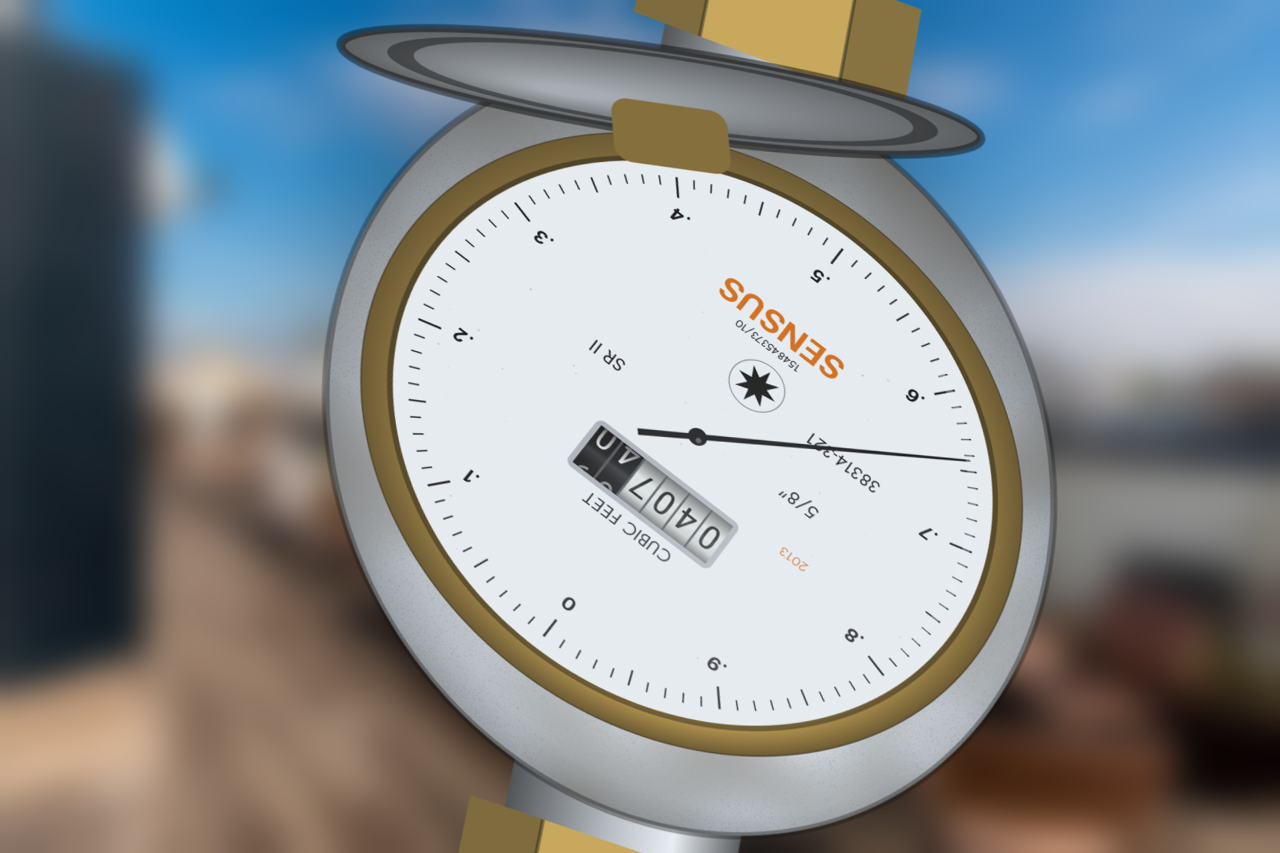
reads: 40739.64
